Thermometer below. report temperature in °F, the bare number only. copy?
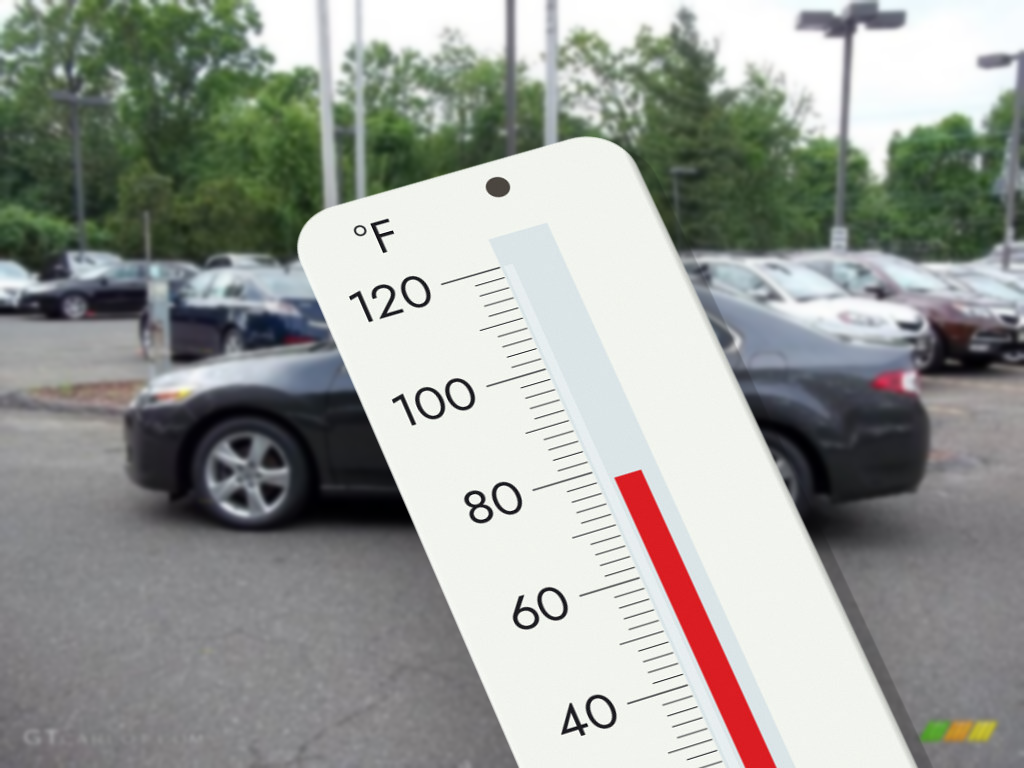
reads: 78
